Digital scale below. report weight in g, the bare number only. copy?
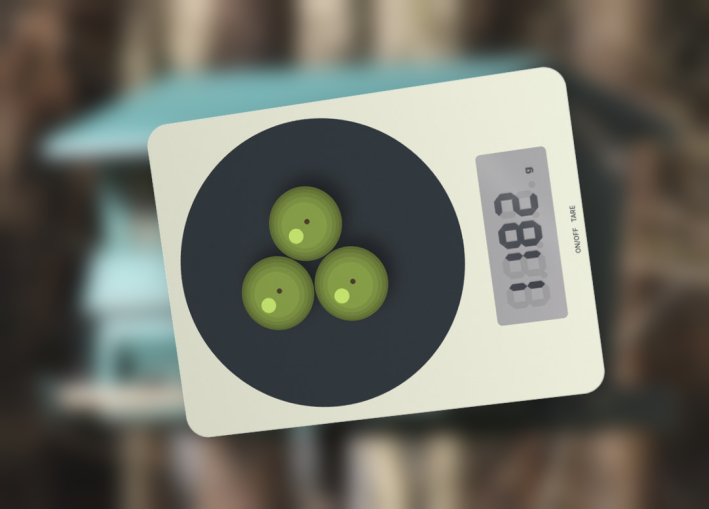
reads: 1182
